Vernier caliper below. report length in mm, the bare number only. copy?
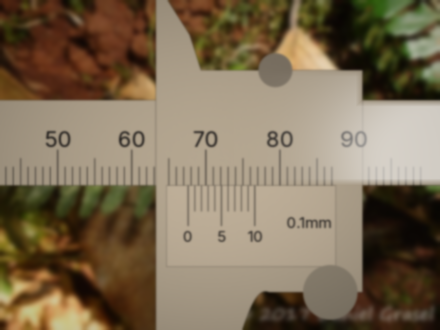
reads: 67.6
